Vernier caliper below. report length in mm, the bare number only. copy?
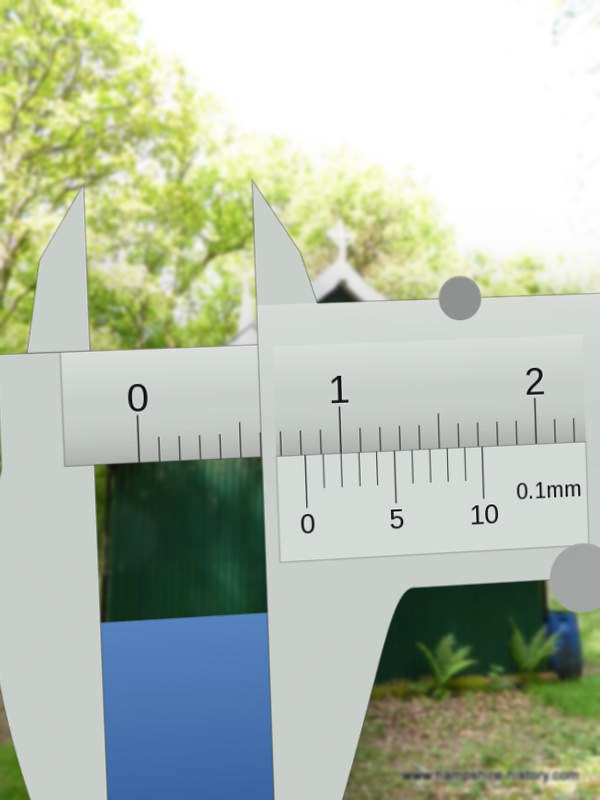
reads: 8.2
